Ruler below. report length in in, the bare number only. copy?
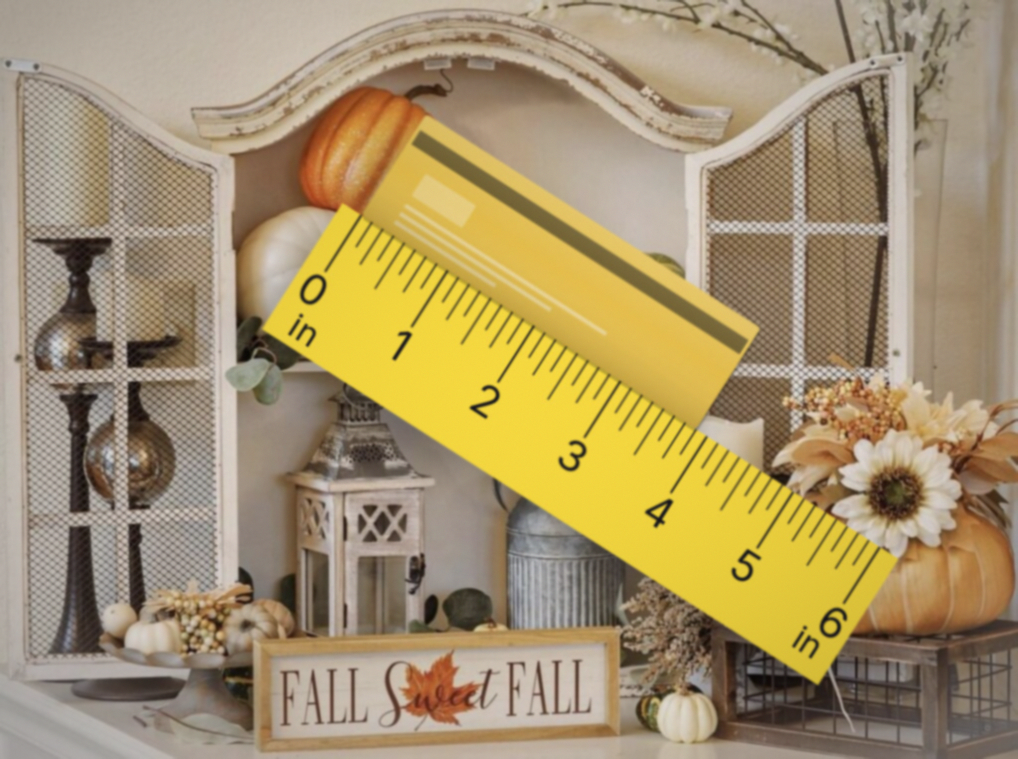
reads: 3.875
